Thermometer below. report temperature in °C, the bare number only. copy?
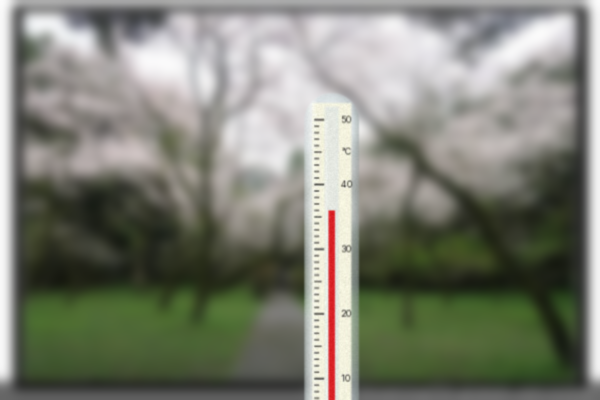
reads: 36
